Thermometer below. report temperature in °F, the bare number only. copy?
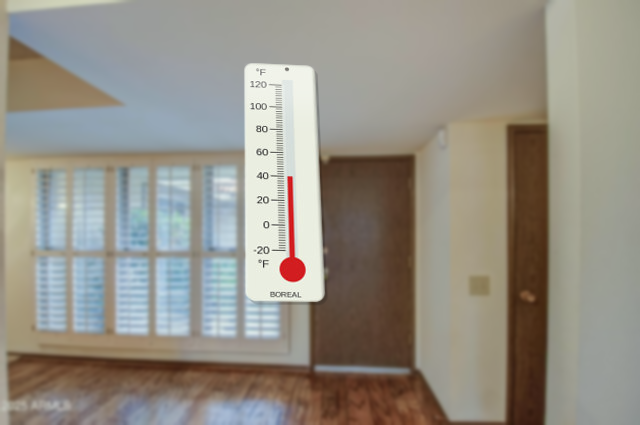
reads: 40
